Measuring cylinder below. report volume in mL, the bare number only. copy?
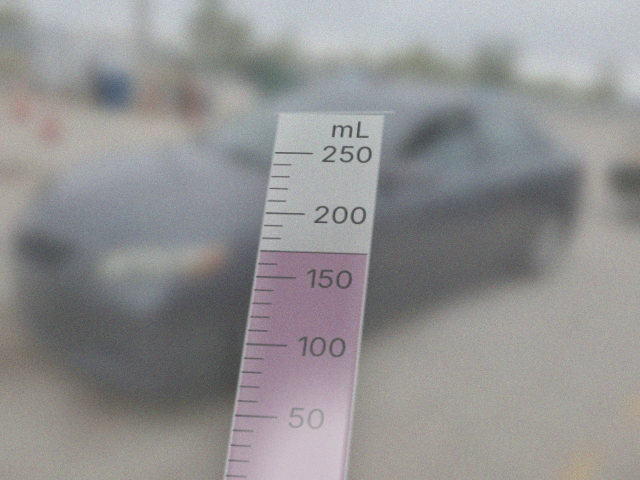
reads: 170
